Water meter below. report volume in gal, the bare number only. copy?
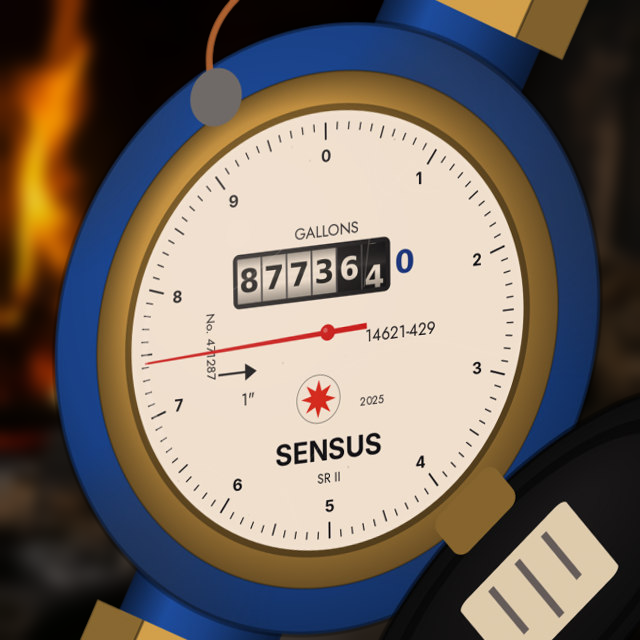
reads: 8773637.4
